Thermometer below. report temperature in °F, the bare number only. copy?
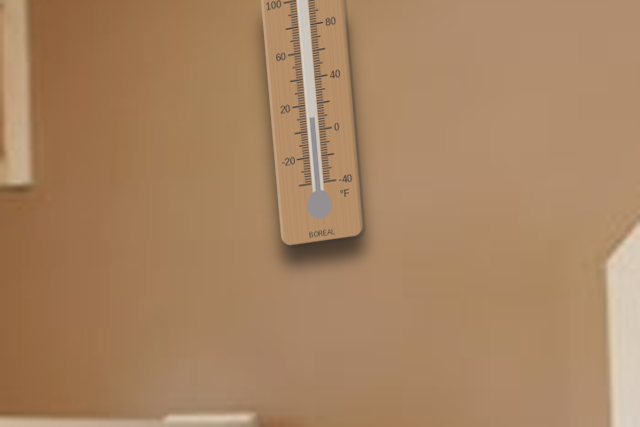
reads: 10
